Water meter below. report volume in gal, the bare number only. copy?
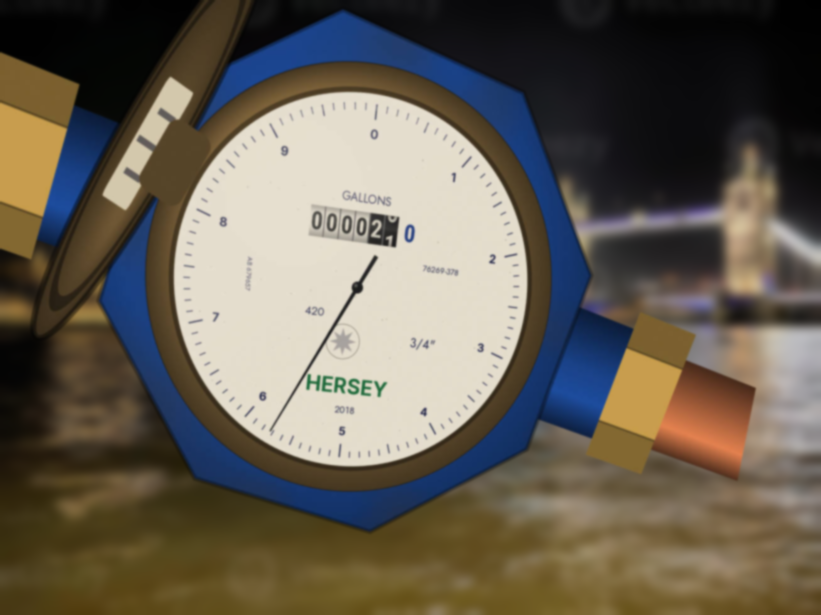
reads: 205.7
